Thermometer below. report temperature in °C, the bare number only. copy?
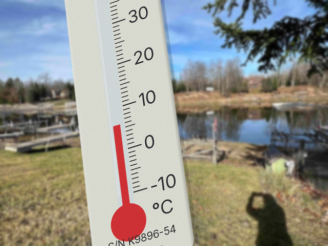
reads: 6
